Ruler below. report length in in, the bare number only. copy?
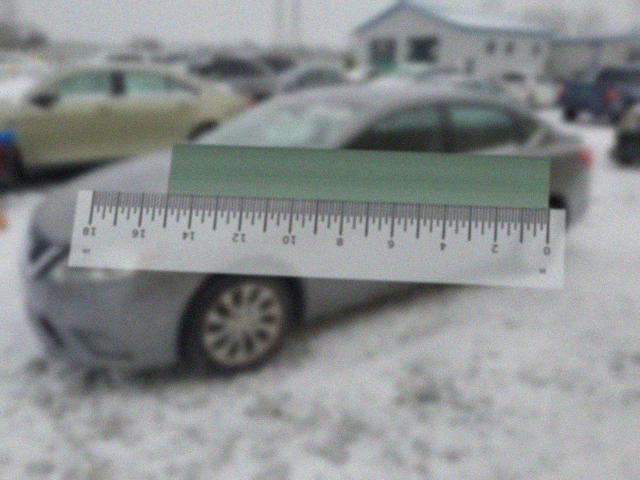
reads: 15
